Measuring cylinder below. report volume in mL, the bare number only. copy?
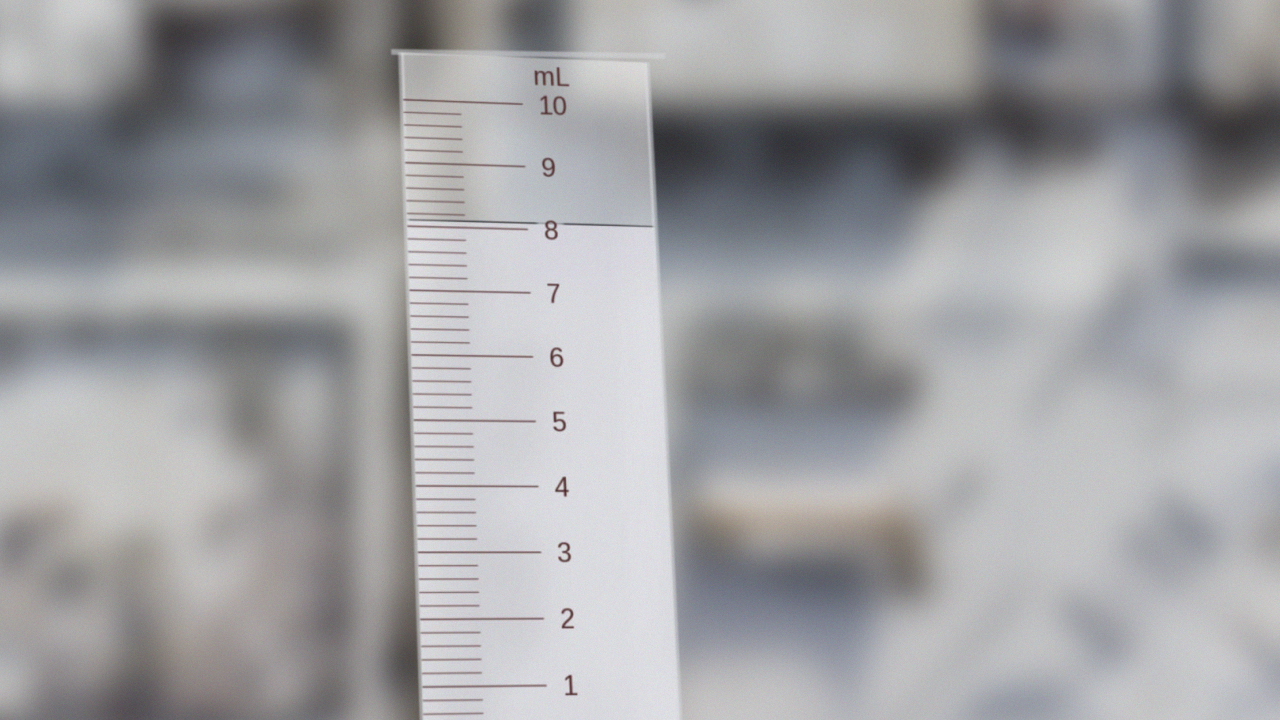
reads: 8.1
